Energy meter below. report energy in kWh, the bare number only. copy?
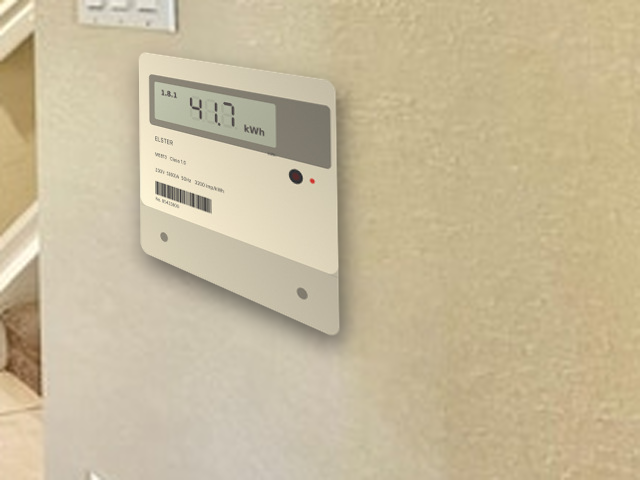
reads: 41.7
